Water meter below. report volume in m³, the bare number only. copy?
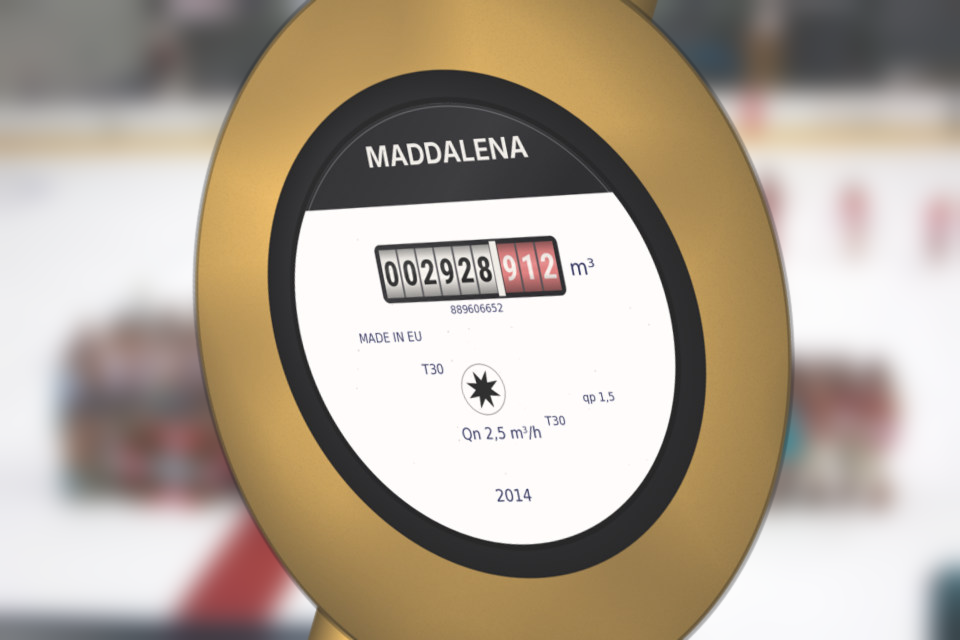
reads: 2928.912
